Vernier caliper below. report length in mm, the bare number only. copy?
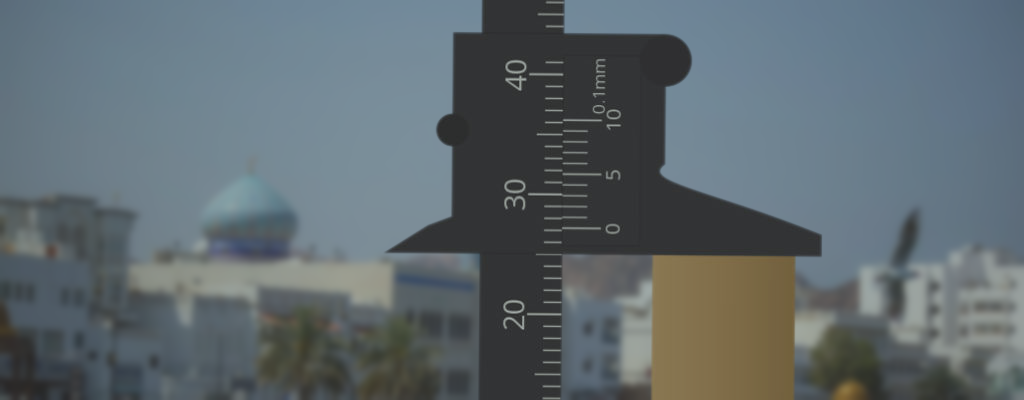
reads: 27.2
